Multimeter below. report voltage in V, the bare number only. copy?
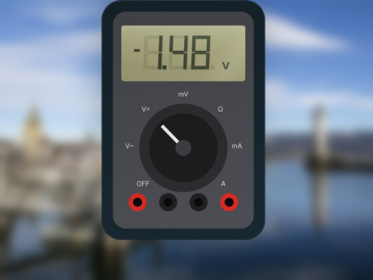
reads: -1.48
